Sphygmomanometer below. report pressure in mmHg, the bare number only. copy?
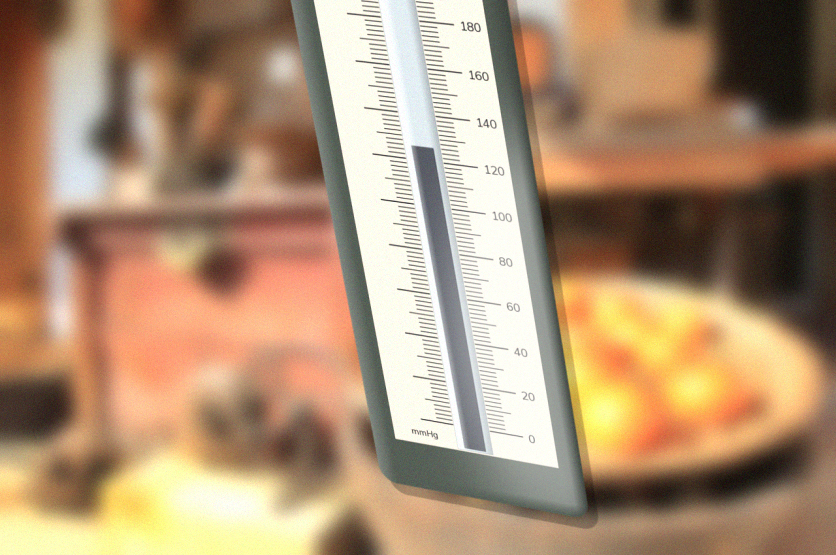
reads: 126
